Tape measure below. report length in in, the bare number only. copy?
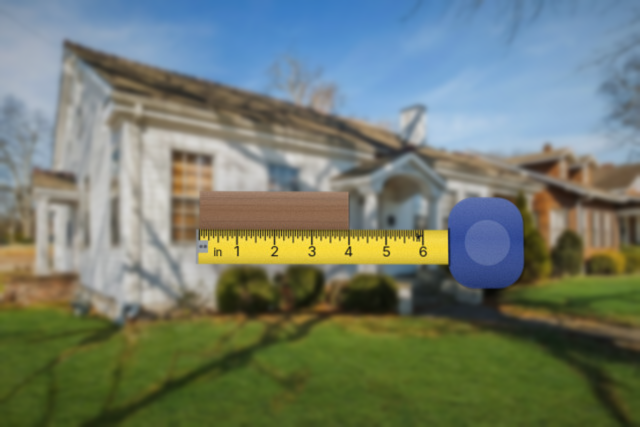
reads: 4
